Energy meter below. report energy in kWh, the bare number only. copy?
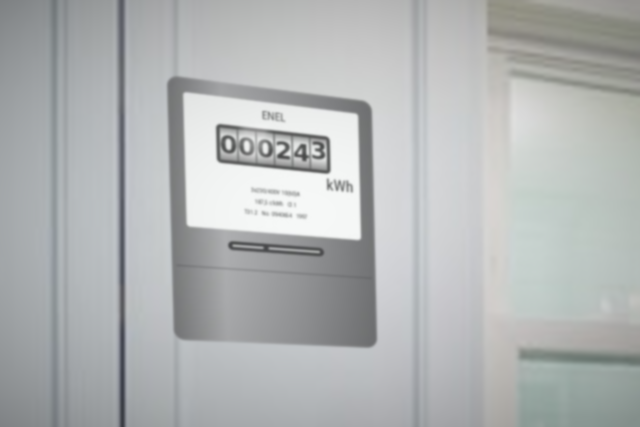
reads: 243
